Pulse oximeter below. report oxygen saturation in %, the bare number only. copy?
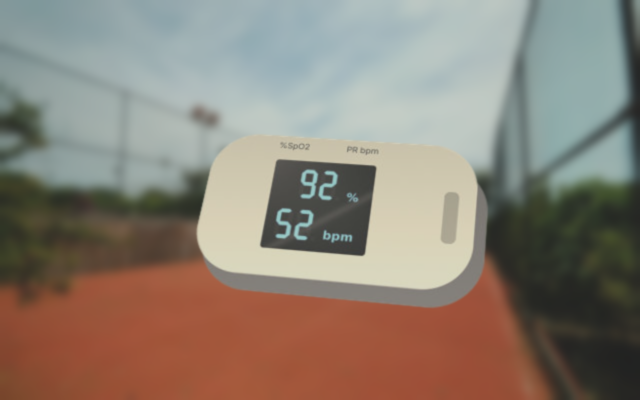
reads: 92
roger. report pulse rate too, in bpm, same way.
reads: 52
